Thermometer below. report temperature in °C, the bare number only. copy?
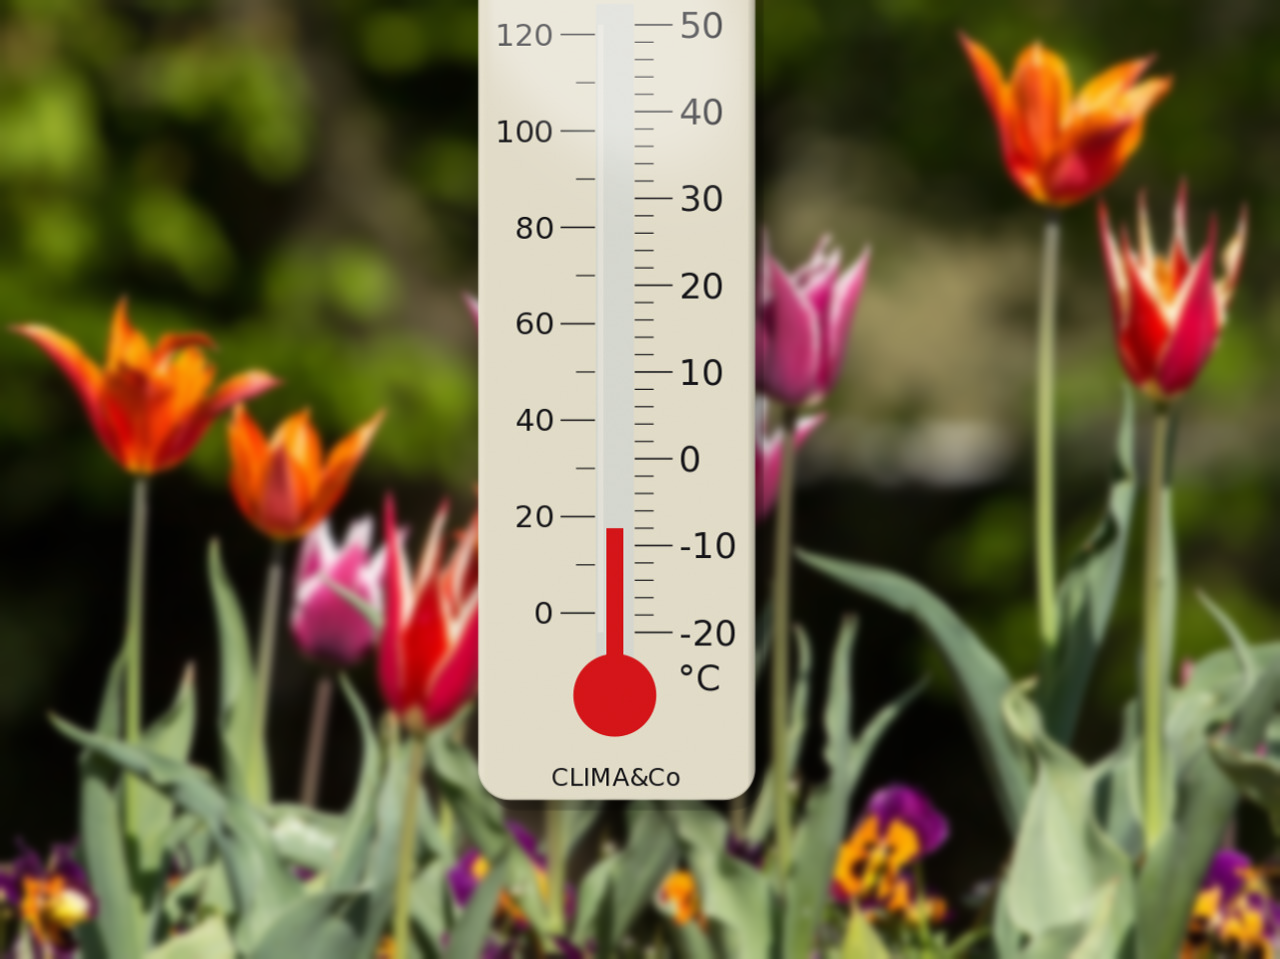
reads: -8
